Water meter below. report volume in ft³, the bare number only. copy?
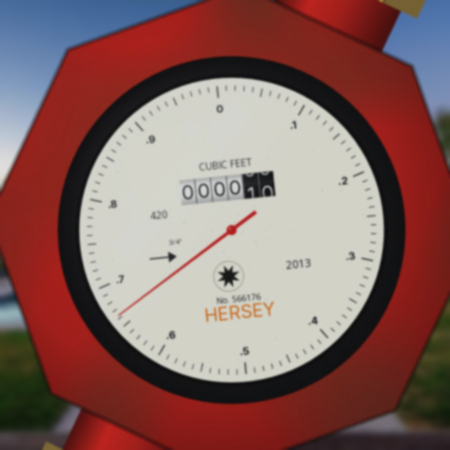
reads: 9.66
